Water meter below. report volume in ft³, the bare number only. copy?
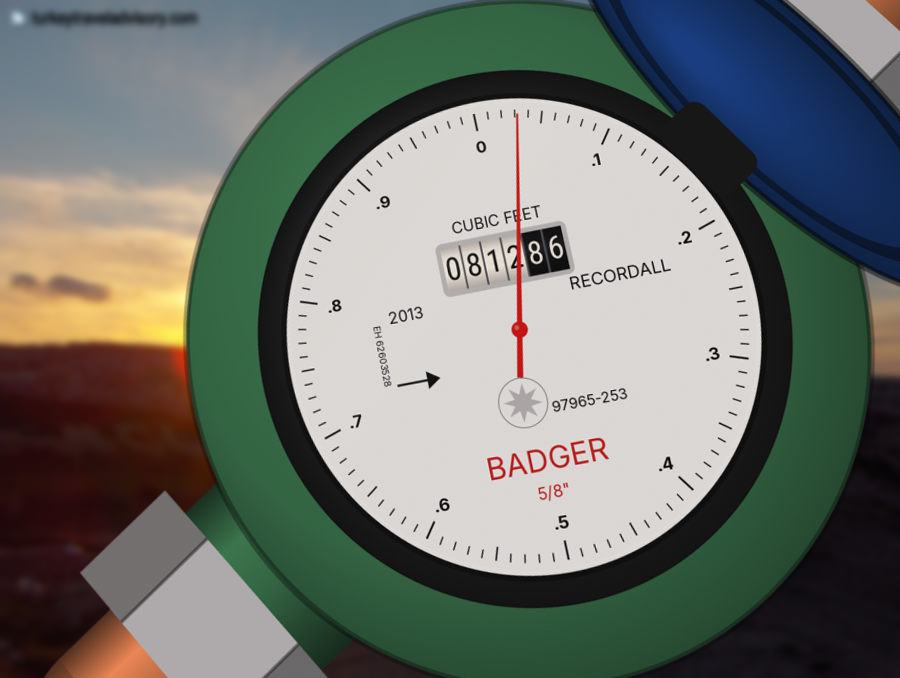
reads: 81286.03
